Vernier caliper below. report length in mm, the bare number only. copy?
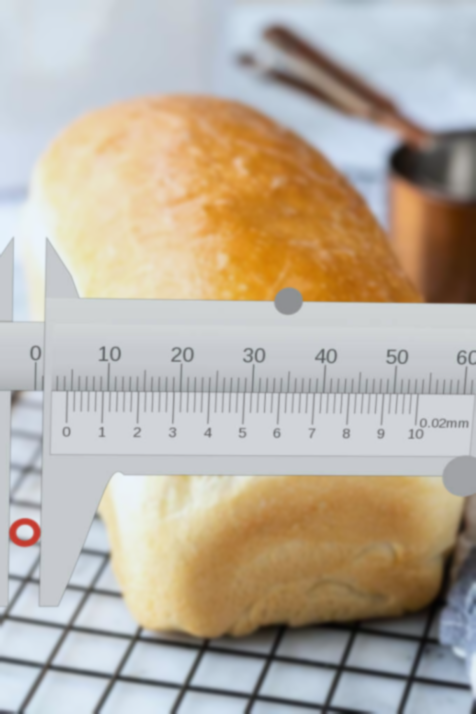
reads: 4.4
